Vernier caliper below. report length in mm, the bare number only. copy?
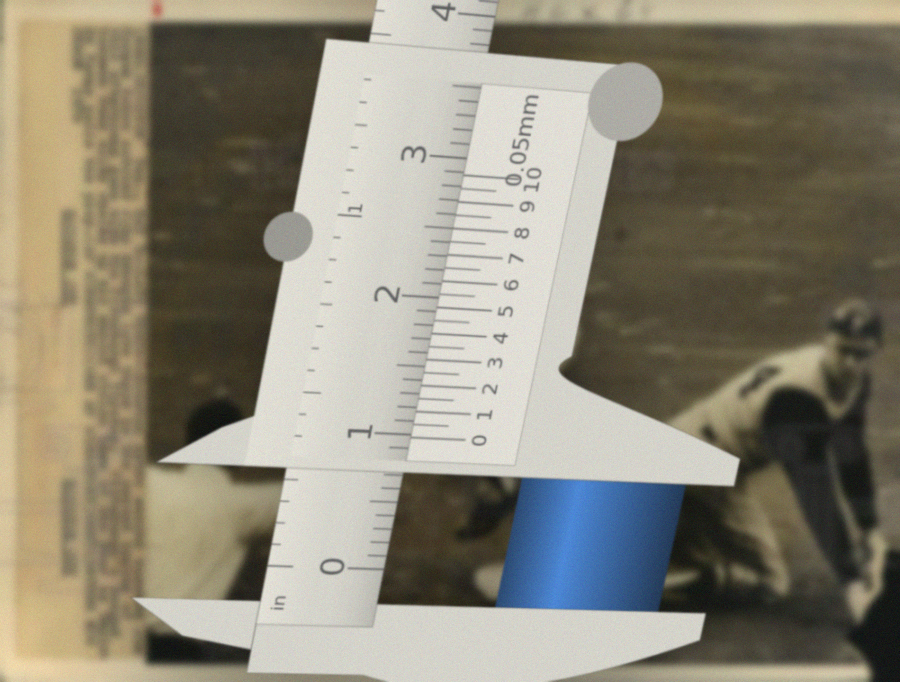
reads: 9.8
